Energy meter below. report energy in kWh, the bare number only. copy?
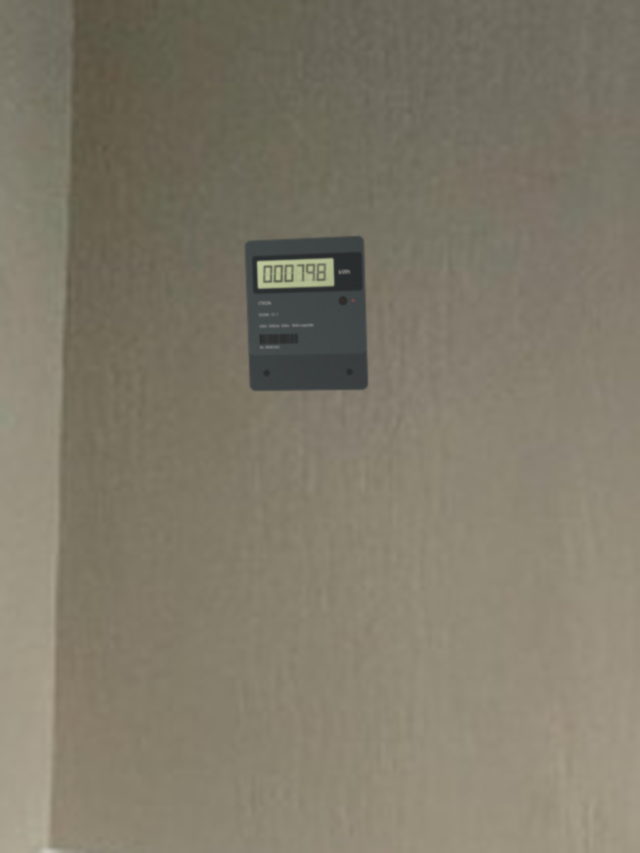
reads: 798
